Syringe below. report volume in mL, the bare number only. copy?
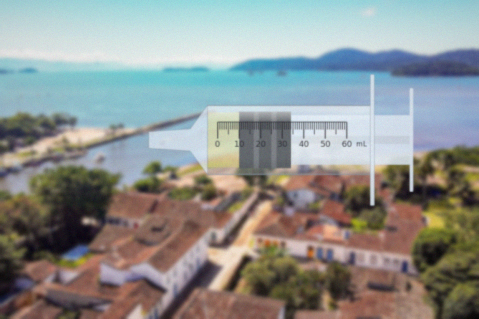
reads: 10
